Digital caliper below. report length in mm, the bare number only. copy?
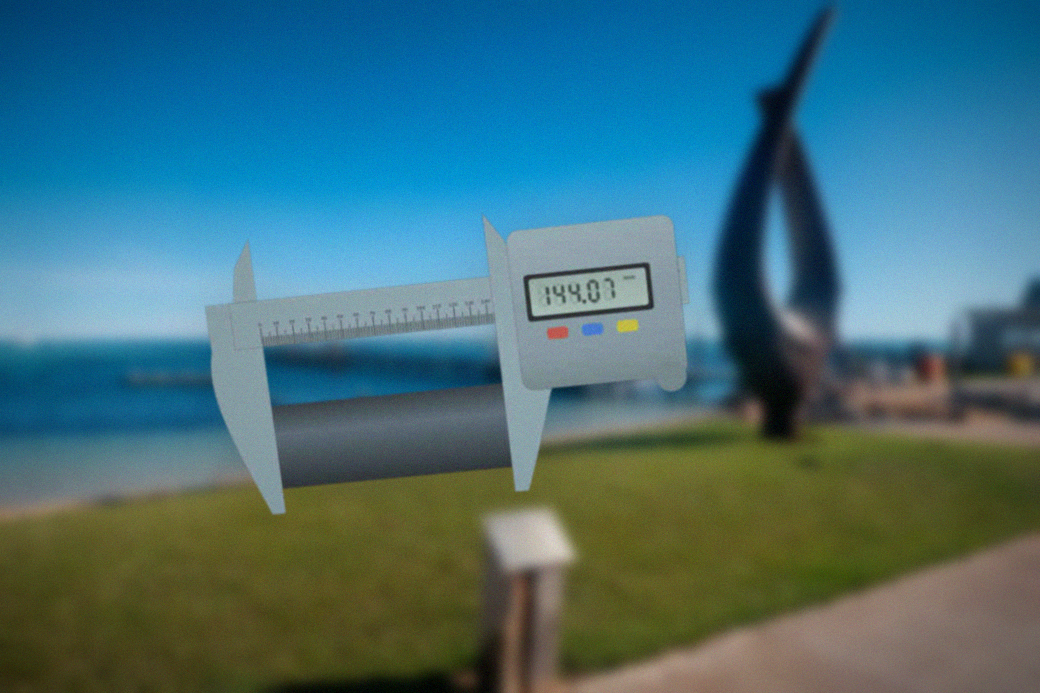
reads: 144.07
